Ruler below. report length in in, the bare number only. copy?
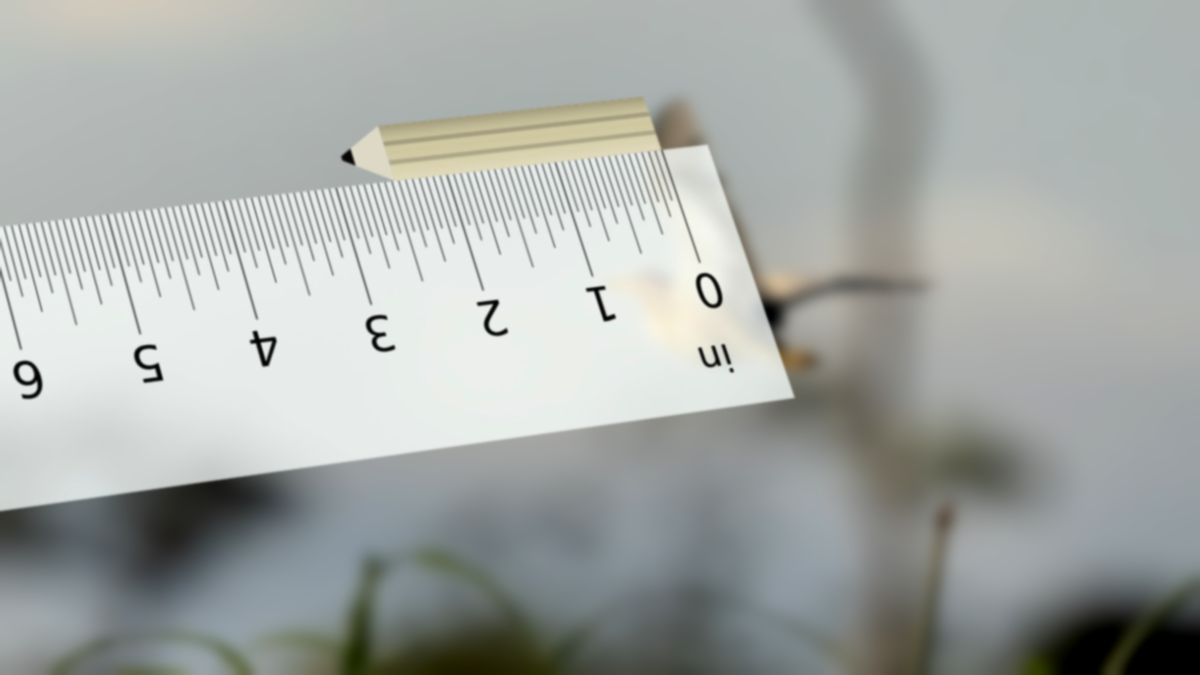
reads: 2.875
